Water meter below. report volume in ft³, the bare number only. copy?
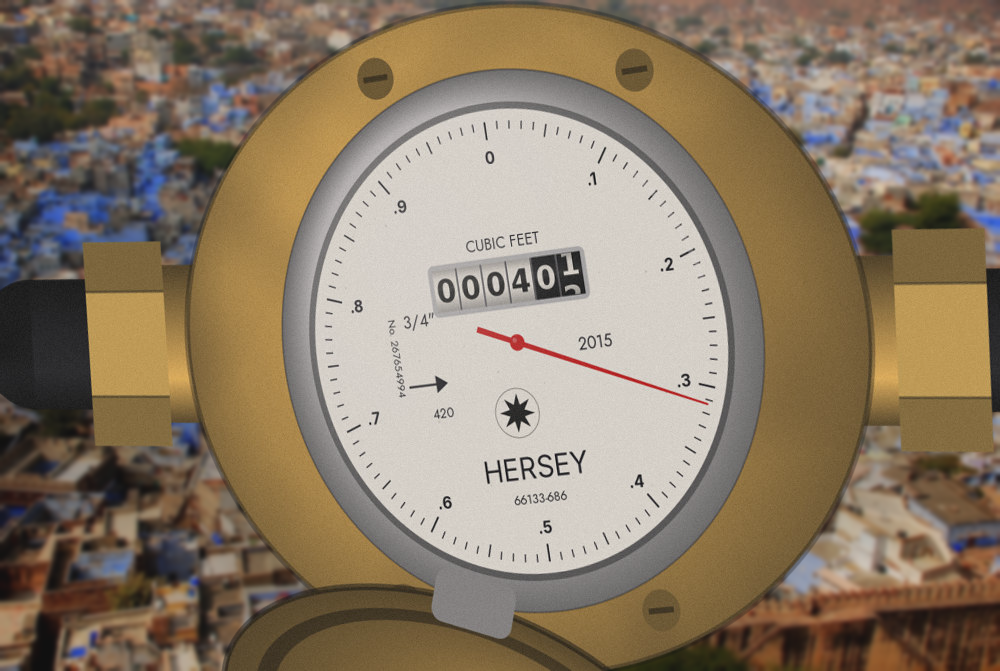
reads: 401.31
